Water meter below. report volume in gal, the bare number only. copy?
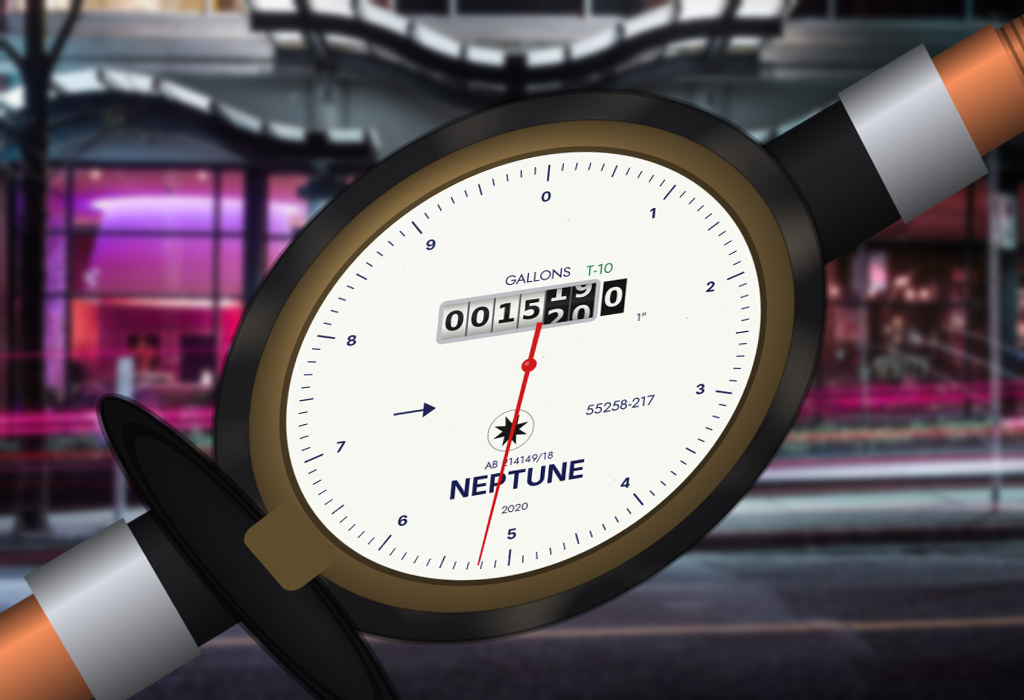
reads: 15195.2
